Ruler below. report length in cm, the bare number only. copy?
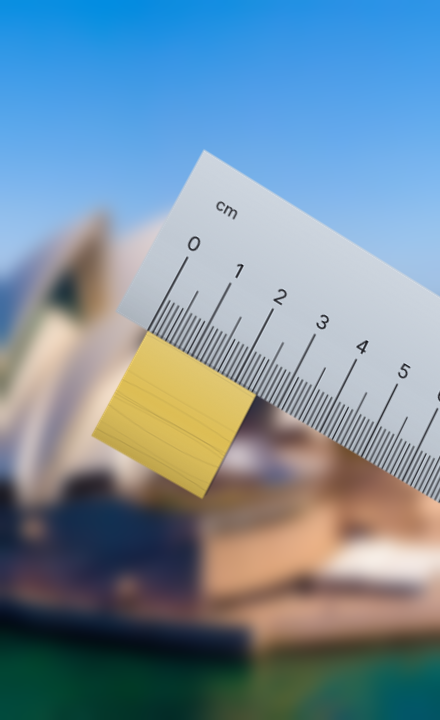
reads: 2.5
